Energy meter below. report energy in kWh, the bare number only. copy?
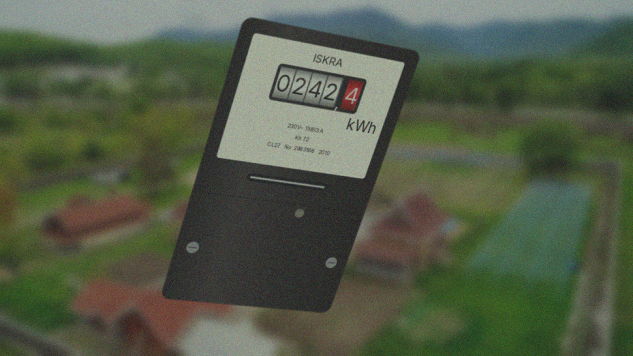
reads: 242.4
